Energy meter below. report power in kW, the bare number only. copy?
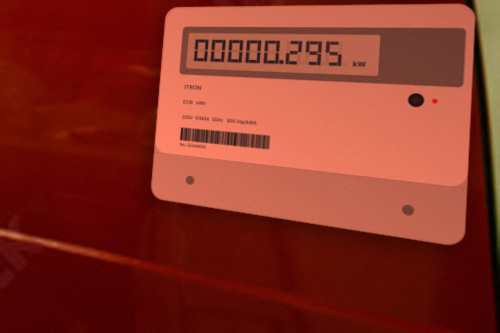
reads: 0.295
